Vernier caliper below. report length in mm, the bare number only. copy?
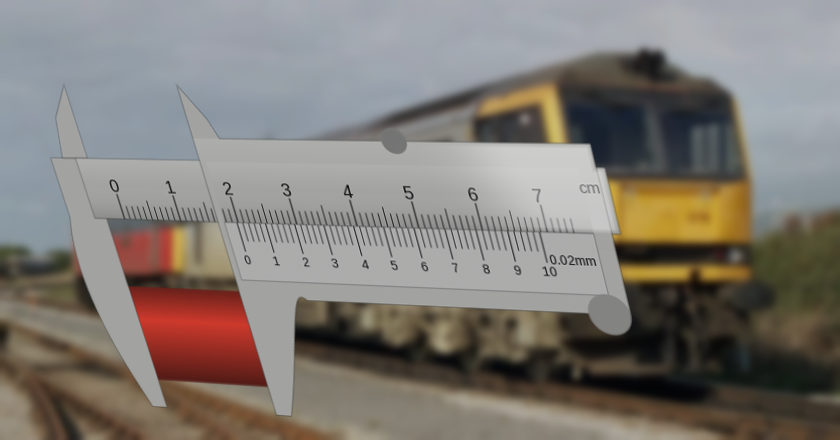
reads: 19.8
